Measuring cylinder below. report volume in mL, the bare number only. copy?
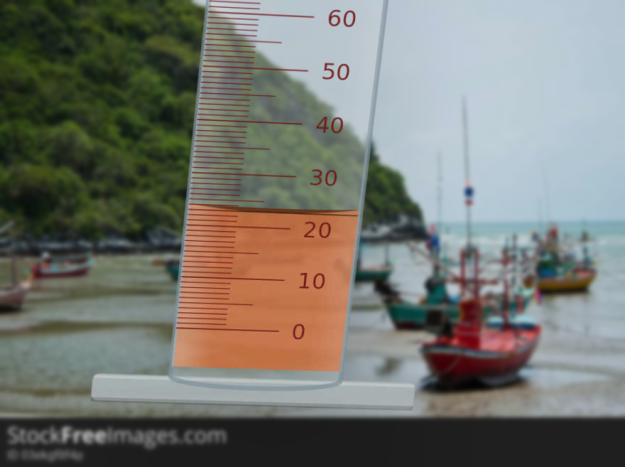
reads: 23
